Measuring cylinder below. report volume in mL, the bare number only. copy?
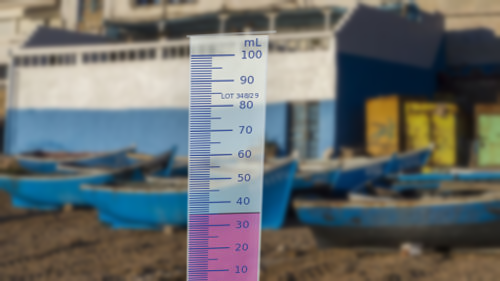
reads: 35
